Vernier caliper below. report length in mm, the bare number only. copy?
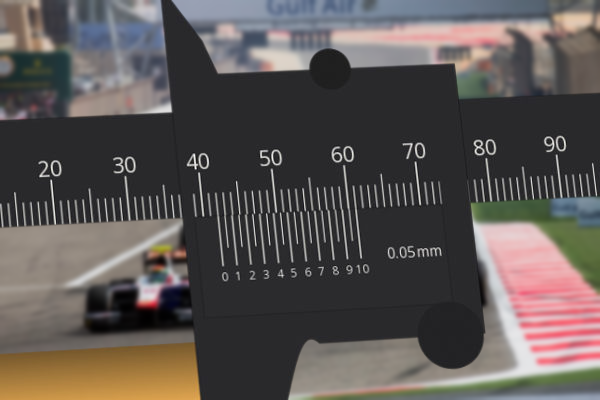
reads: 42.0
